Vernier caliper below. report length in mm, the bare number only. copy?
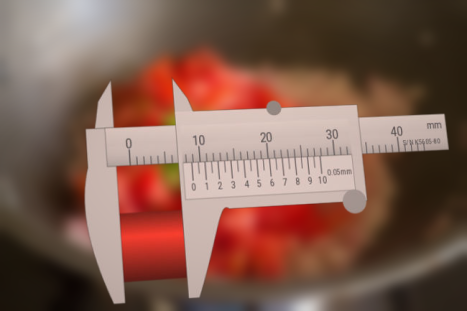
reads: 8.8
